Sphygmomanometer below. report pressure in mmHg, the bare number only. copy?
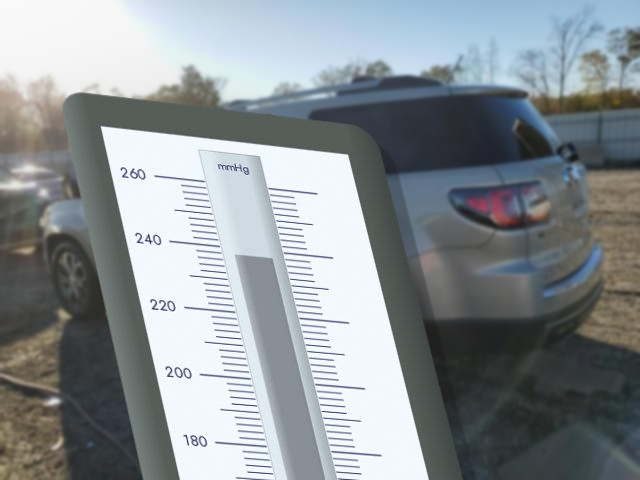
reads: 238
